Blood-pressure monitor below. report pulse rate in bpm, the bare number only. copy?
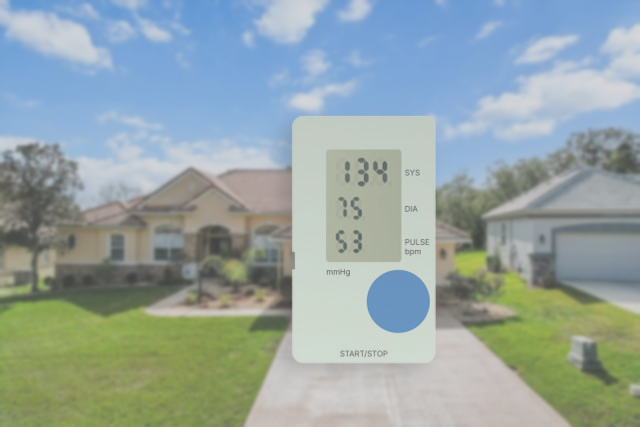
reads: 53
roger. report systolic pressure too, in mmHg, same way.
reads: 134
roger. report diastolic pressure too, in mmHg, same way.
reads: 75
